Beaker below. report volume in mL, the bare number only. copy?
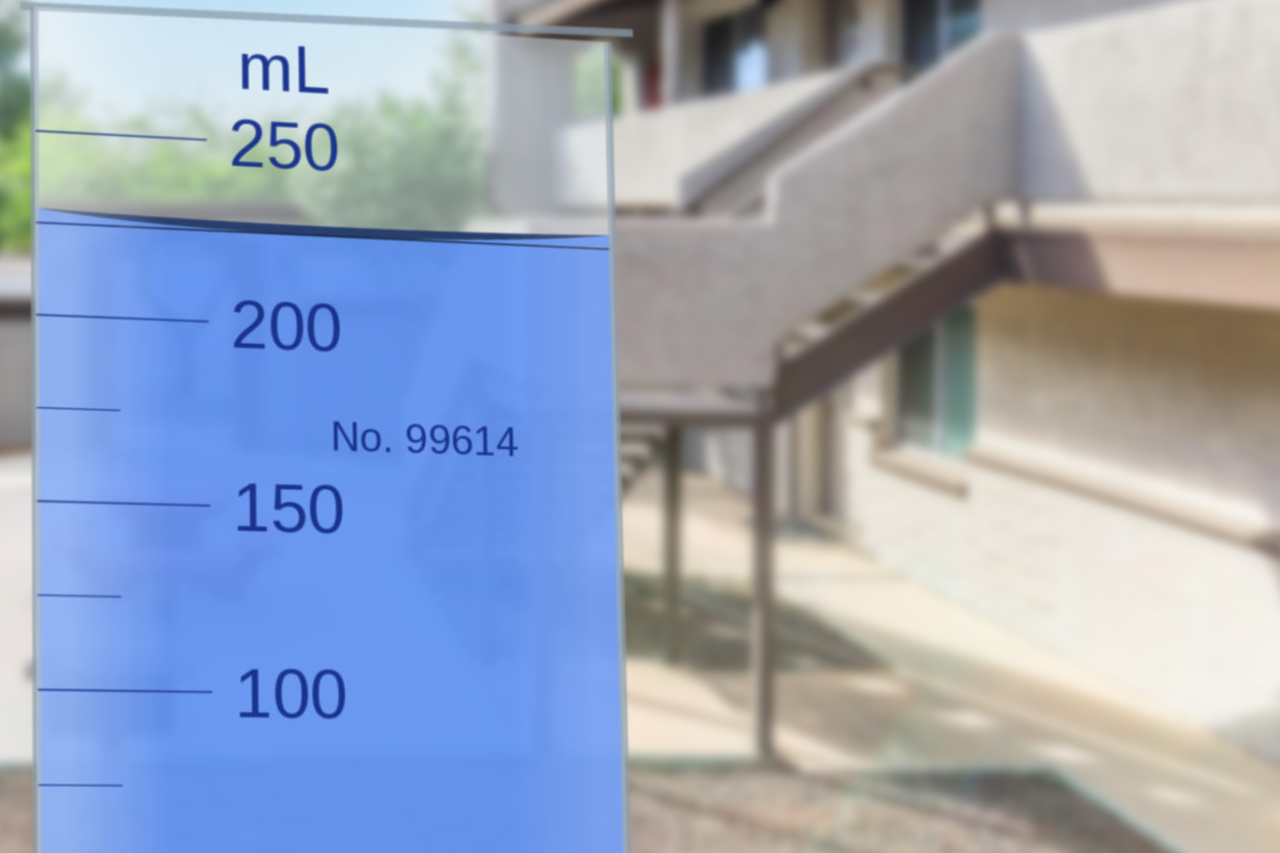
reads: 225
